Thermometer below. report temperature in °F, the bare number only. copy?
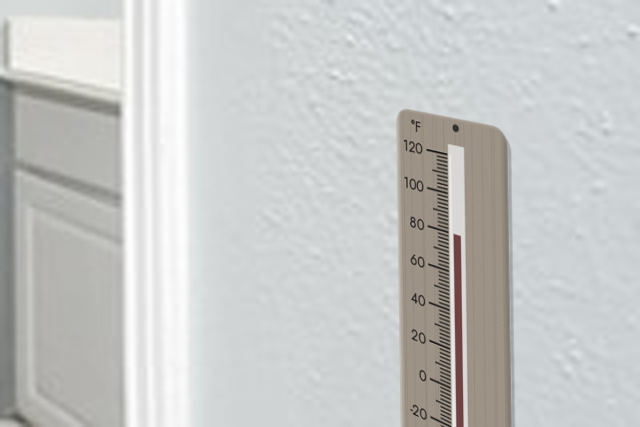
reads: 80
